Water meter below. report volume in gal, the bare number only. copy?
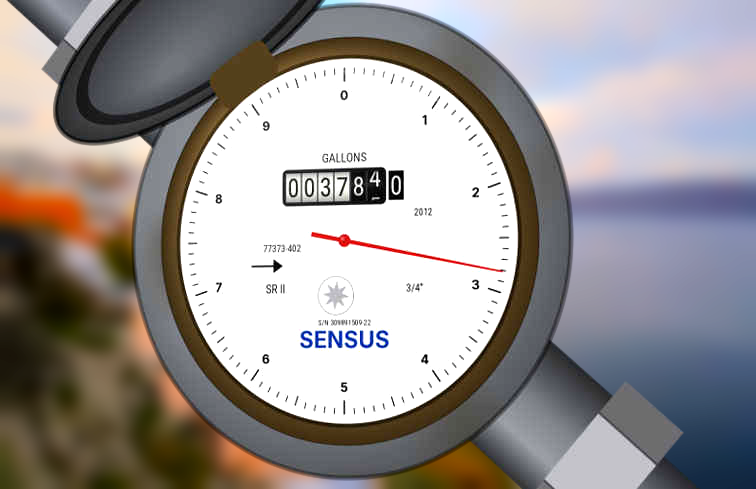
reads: 37842.8
